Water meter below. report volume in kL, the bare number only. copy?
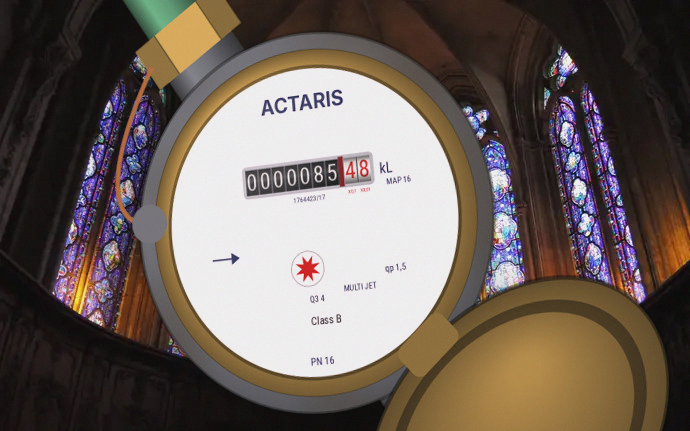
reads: 85.48
